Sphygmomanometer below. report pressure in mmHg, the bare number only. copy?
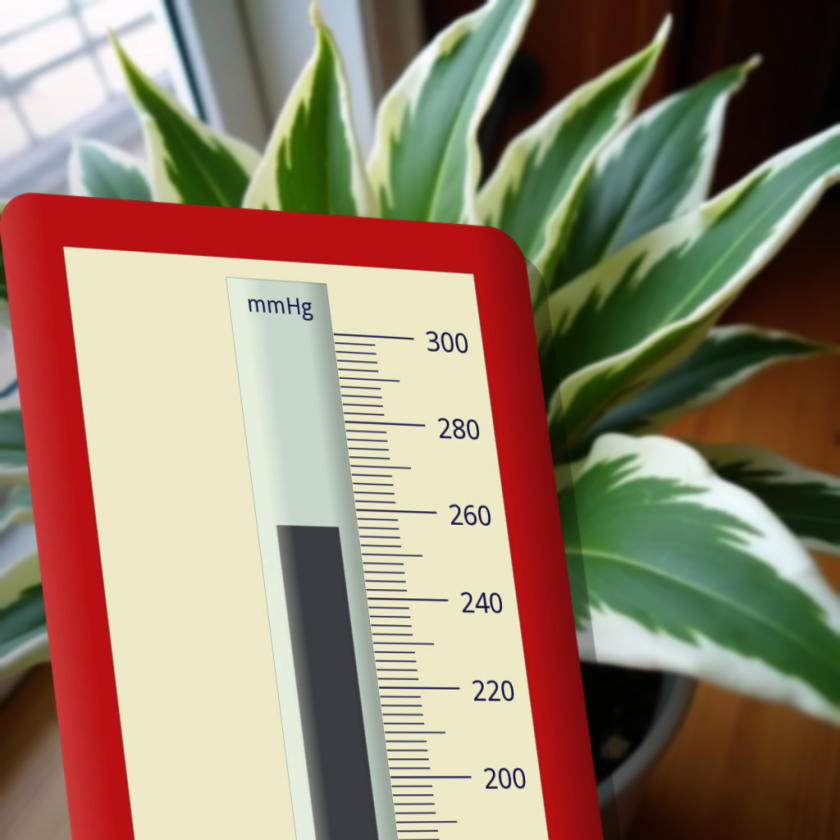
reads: 256
